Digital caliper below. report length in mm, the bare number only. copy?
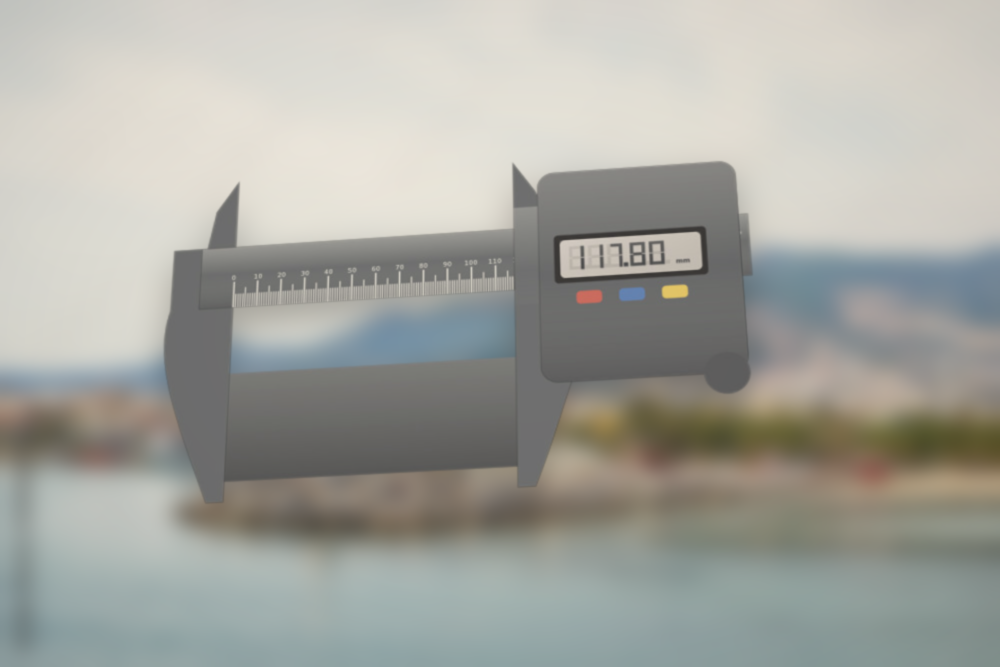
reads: 117.80
